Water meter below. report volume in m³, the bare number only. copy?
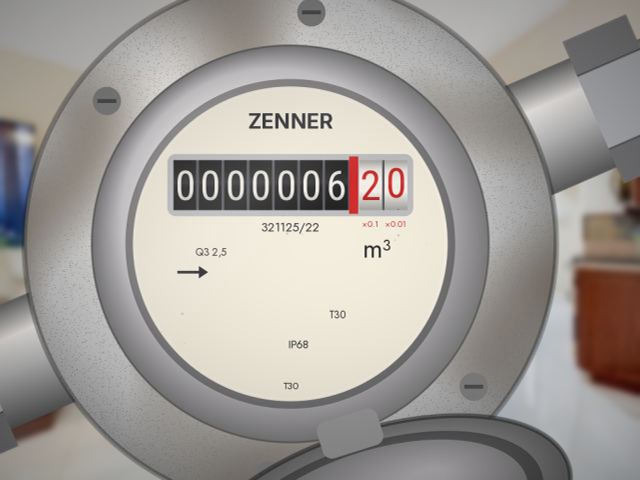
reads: 6.20
